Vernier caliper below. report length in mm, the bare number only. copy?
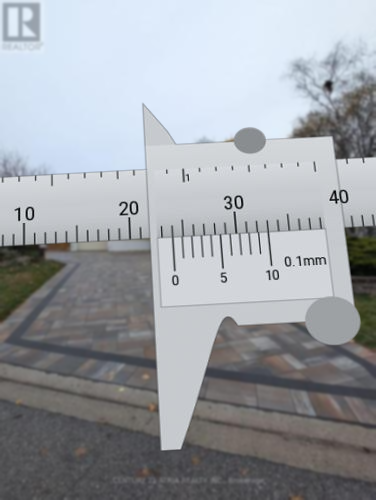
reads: 24.0
